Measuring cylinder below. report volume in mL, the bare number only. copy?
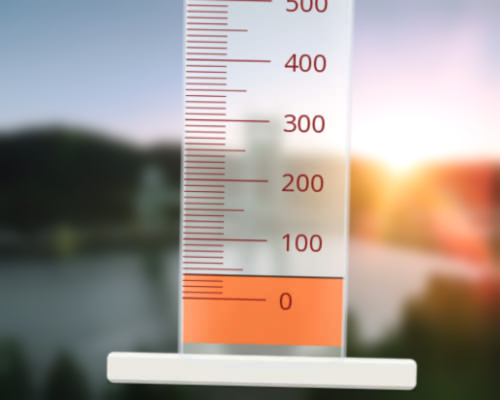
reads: 40
